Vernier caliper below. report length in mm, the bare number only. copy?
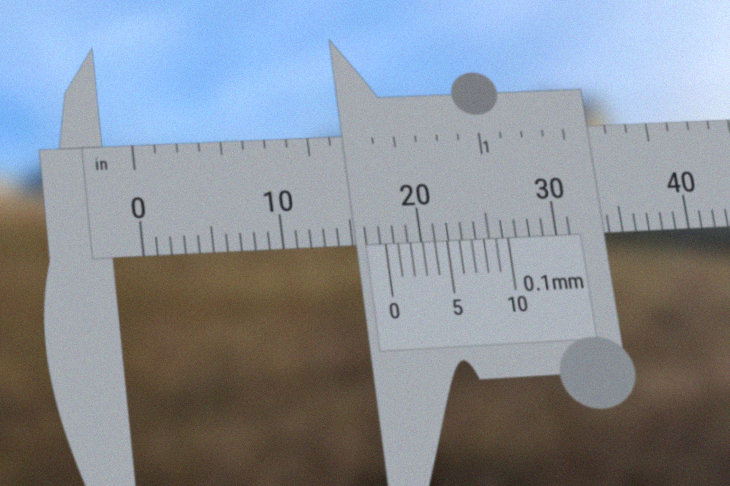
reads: 17.4
